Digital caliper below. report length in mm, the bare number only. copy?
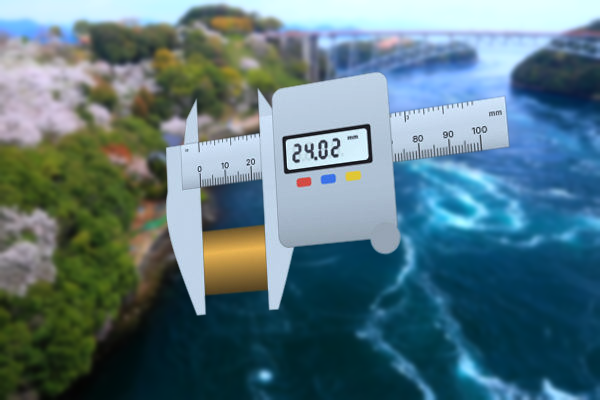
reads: 24.02
